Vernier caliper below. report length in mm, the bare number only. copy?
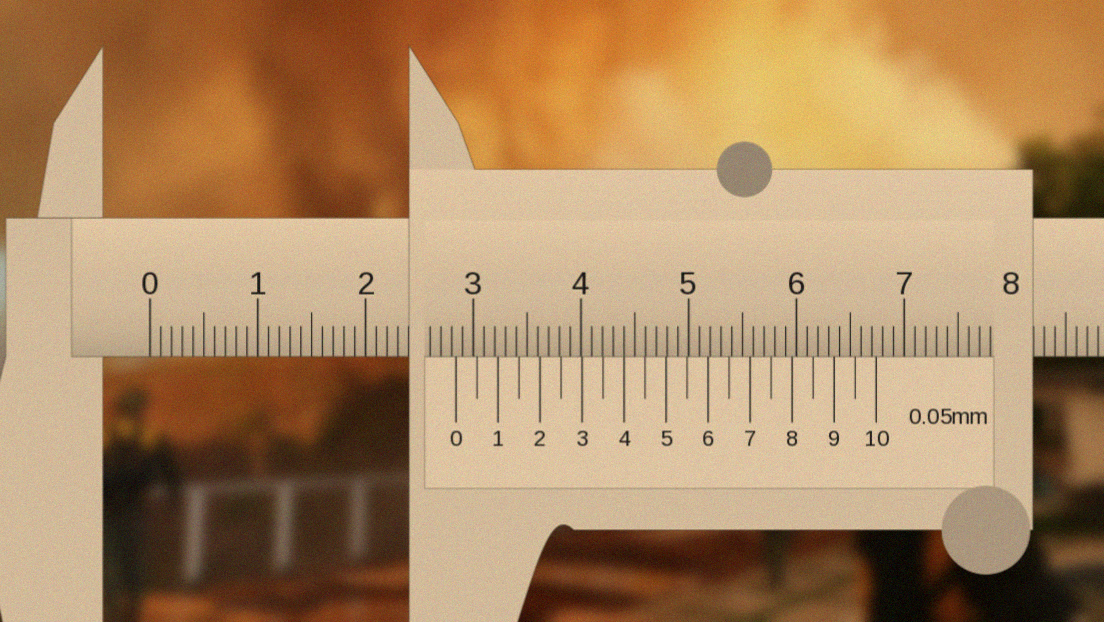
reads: 28.4
